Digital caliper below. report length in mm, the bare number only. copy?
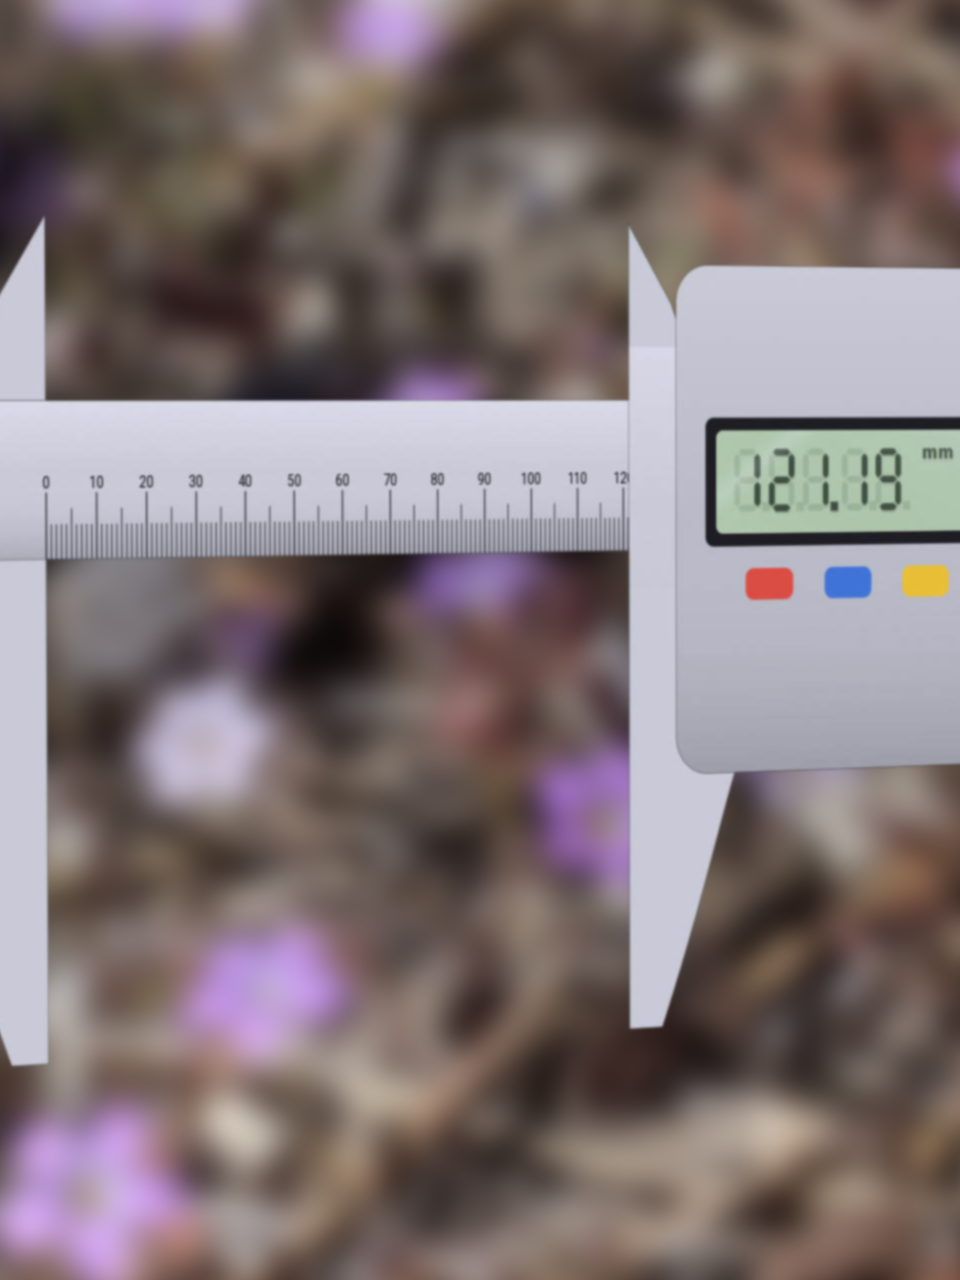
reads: 121.19
